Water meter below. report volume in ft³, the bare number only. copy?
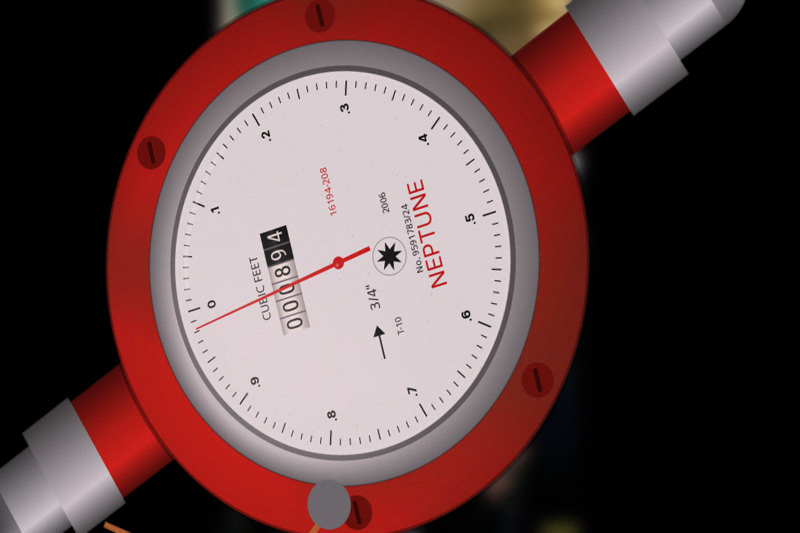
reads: 893.98
